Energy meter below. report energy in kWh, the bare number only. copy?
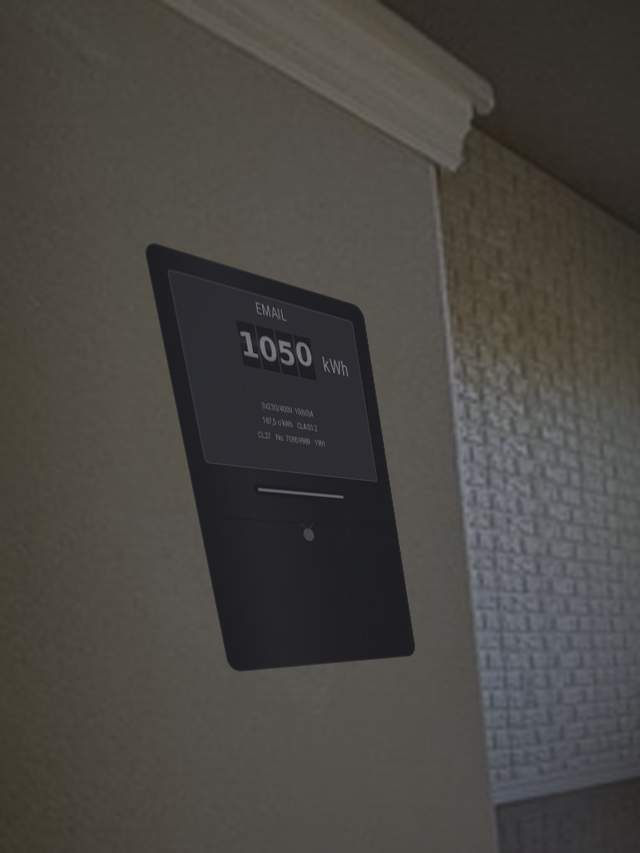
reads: 1050
